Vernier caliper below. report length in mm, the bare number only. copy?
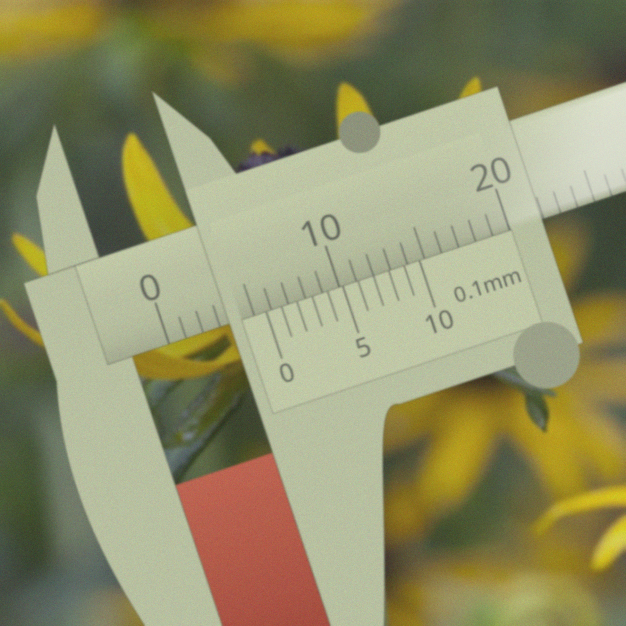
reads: 5.7
